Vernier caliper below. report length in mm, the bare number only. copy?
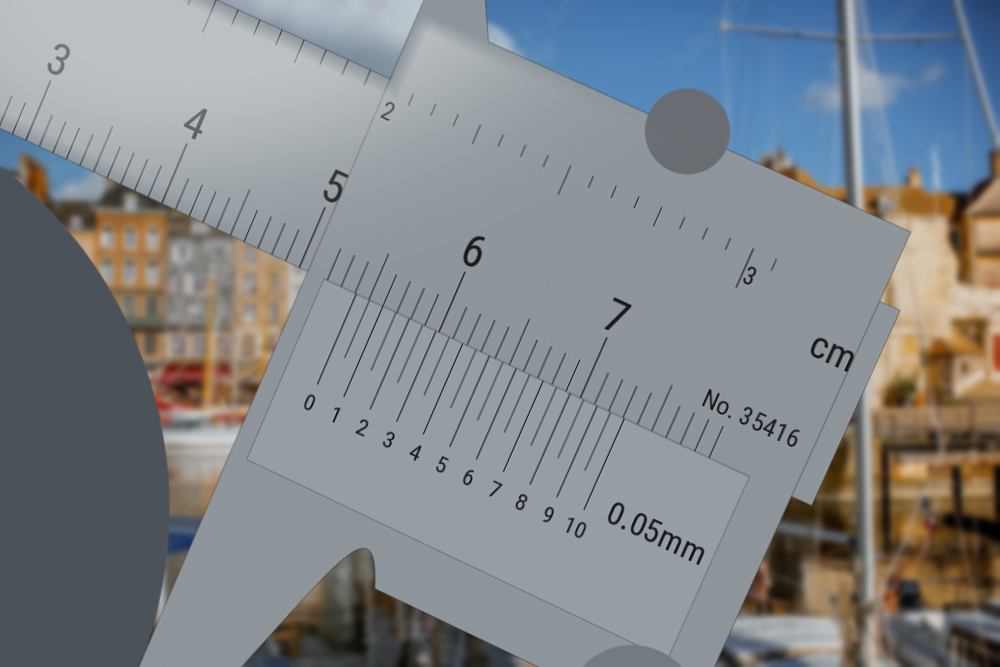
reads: 54.1
